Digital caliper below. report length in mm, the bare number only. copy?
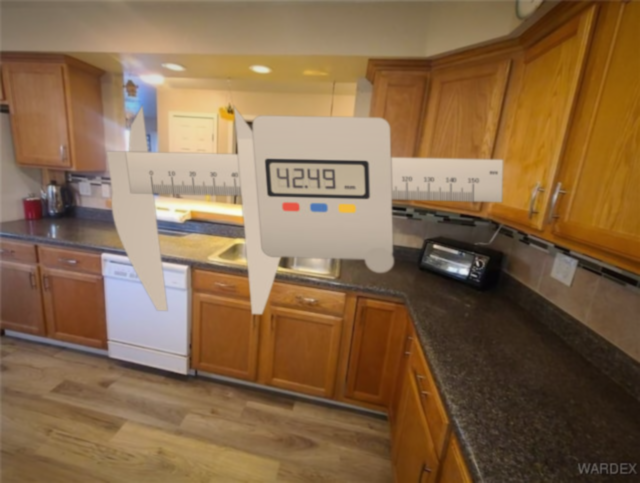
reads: 42.49
